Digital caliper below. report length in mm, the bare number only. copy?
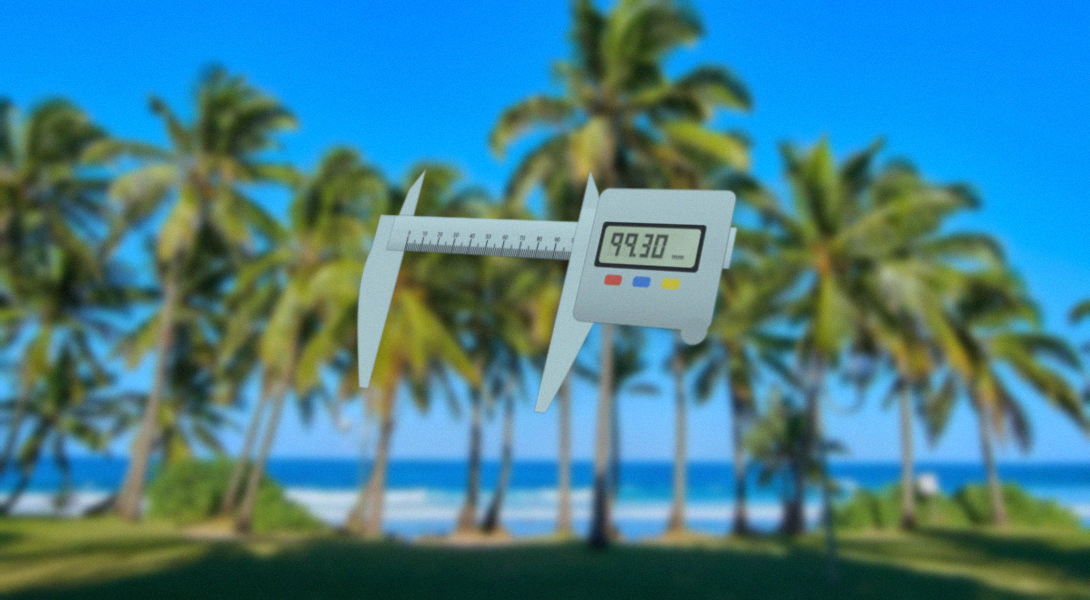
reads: 99.30
